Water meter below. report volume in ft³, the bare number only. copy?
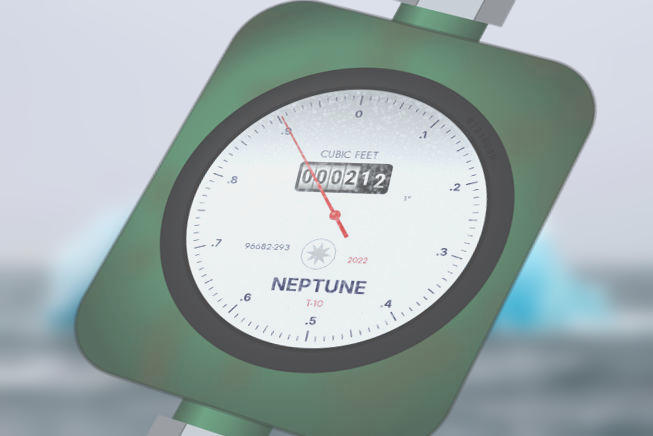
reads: 211.90
